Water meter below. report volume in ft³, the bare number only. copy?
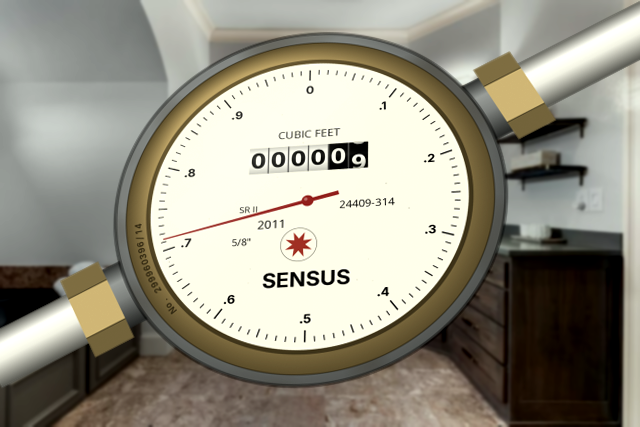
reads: 8.71
